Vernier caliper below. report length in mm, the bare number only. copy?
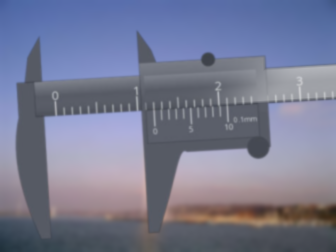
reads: 12.0
